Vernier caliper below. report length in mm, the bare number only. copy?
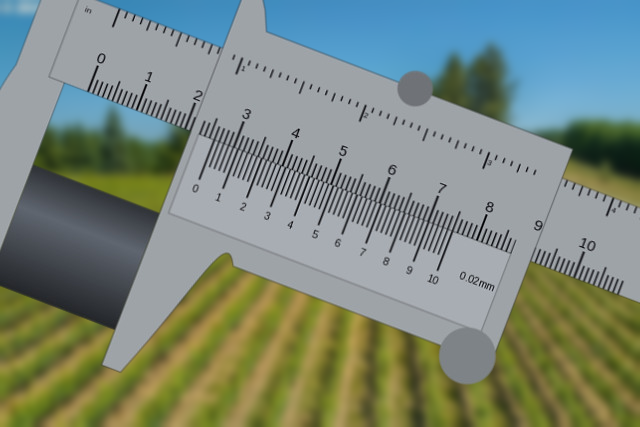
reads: 26.0
